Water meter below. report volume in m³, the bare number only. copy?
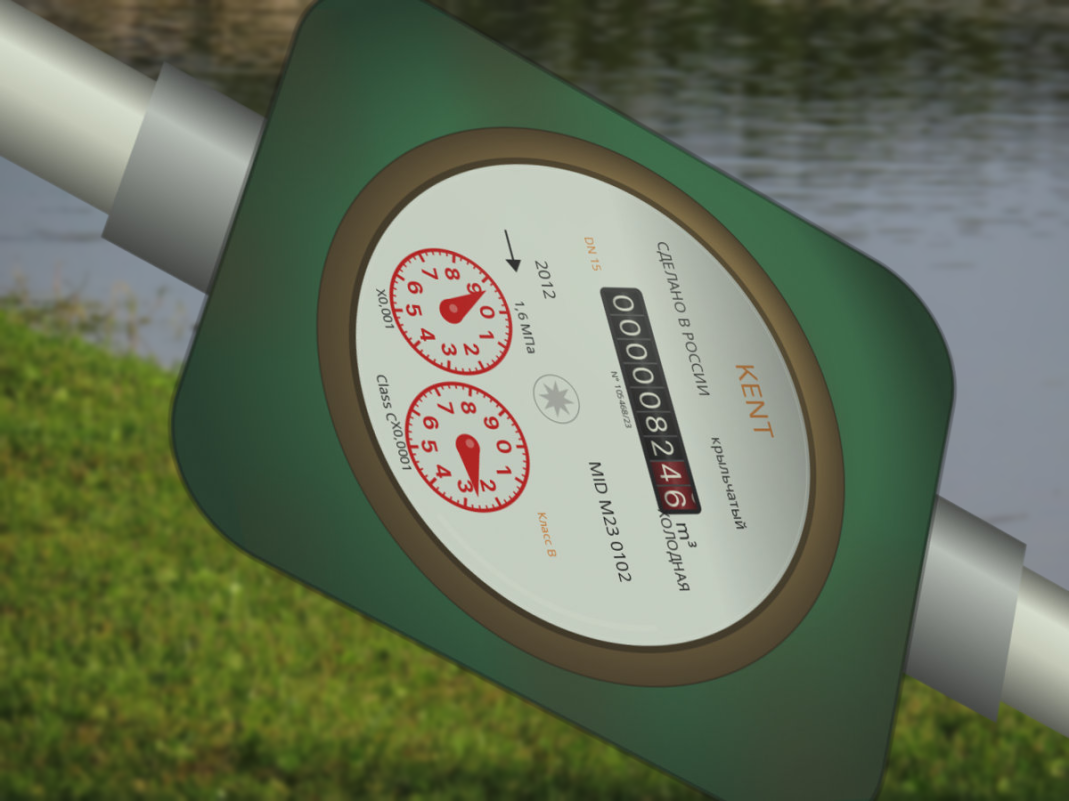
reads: 82.4592
